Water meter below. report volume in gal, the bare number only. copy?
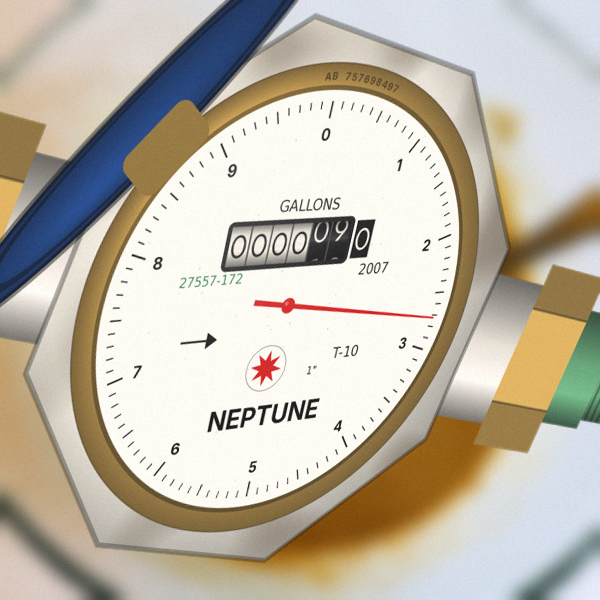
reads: 92.7
